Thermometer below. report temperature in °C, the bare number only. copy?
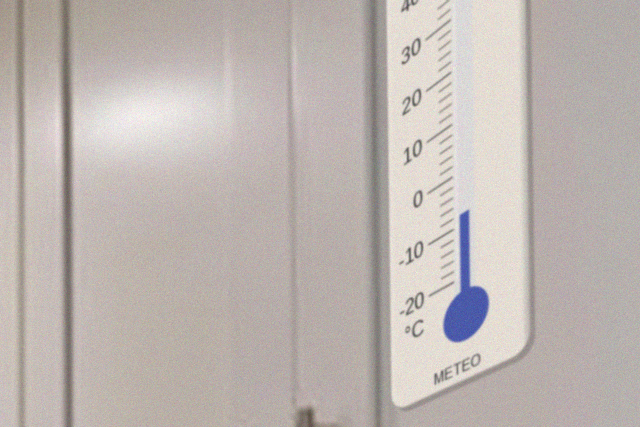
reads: -8
